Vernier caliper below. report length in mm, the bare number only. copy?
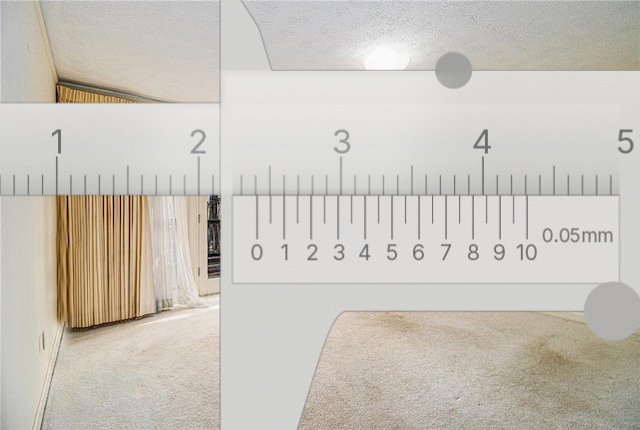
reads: 24.1
